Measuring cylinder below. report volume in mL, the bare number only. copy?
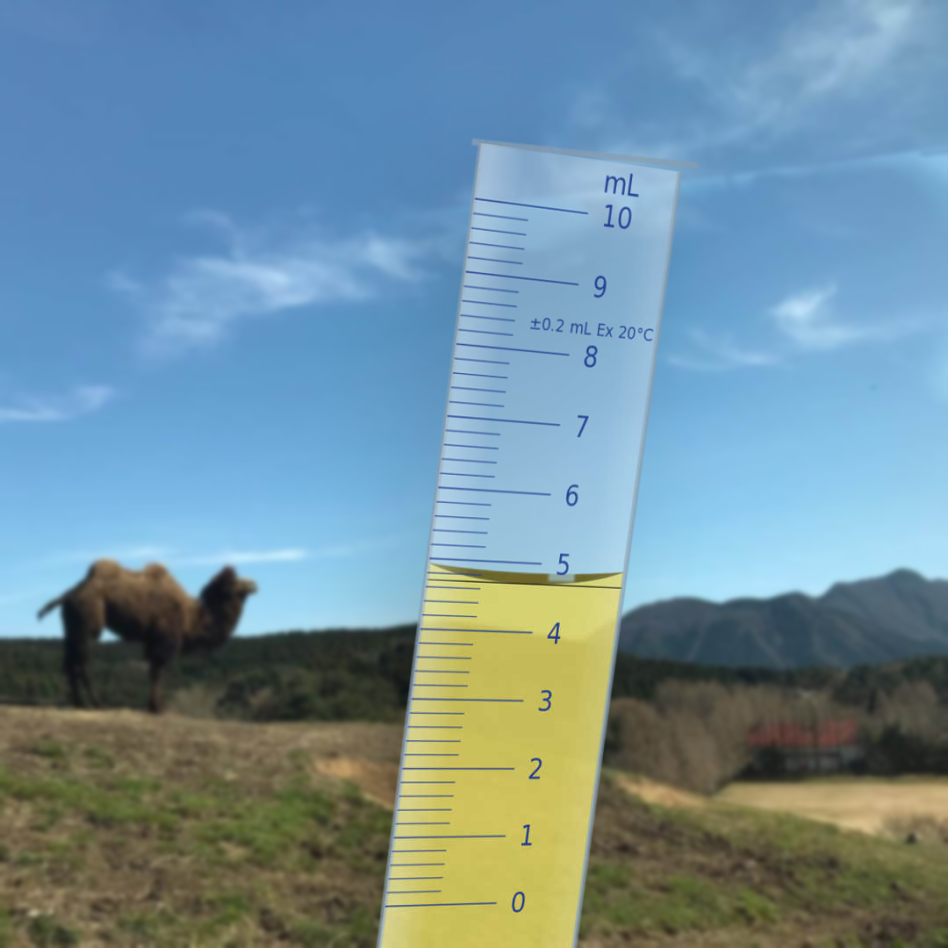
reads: 4.7
